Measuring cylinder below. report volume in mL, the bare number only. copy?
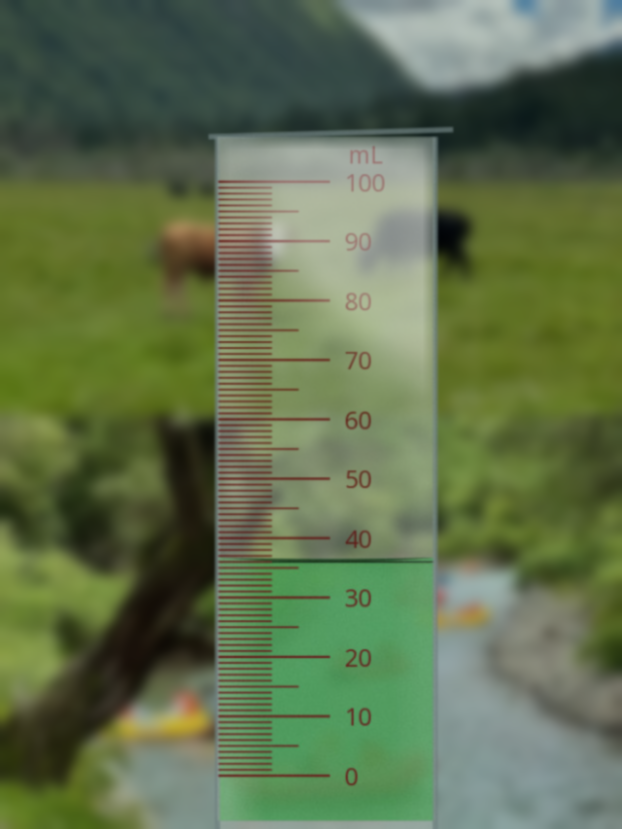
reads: 36
